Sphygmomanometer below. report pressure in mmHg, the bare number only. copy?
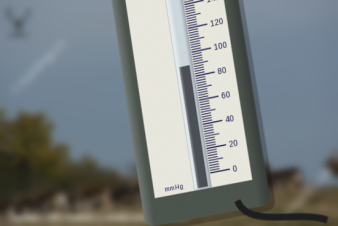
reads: 90
